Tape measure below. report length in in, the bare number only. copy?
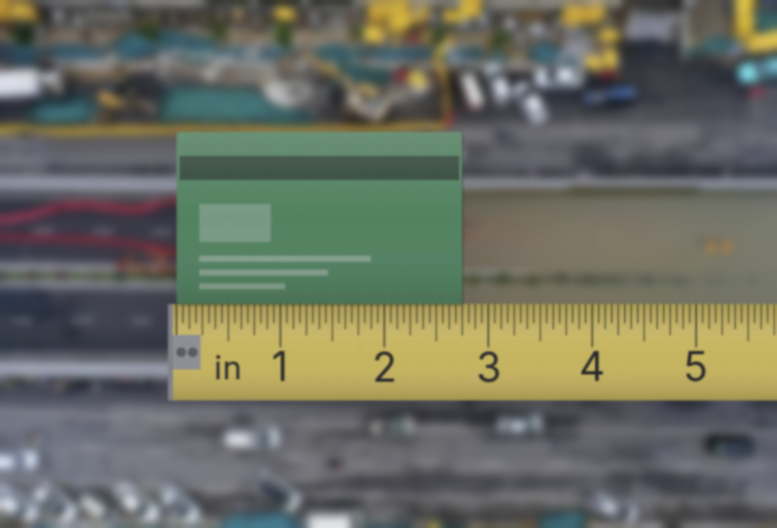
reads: 2.75
